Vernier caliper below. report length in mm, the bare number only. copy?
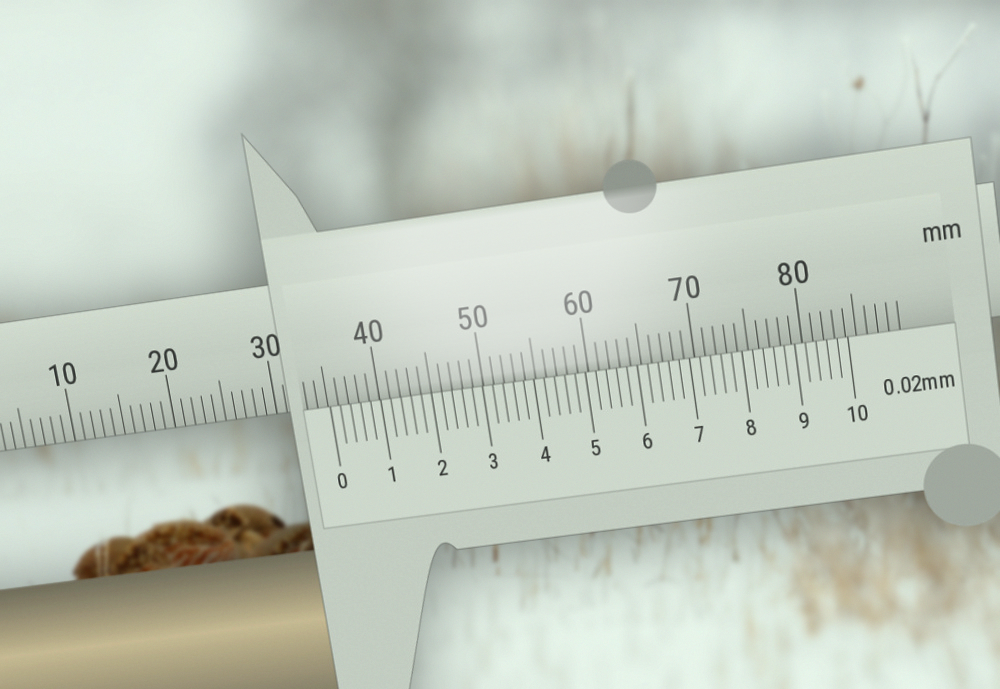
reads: 35.2
